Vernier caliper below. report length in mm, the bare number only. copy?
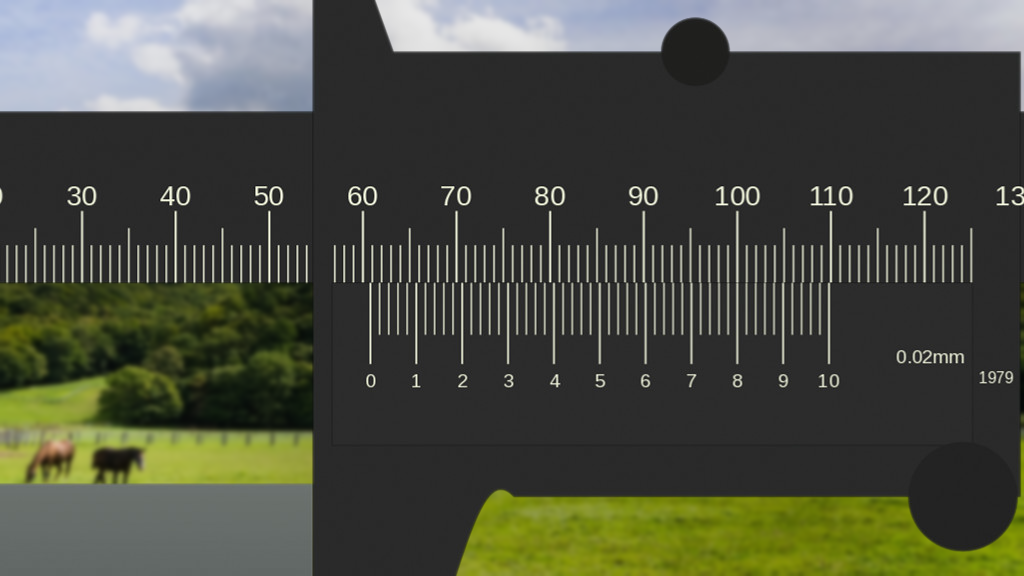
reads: 60.8
